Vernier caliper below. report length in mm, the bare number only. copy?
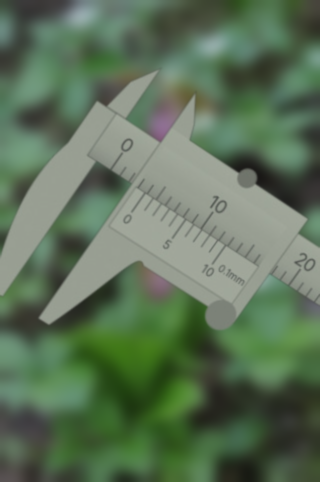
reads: 3.8
